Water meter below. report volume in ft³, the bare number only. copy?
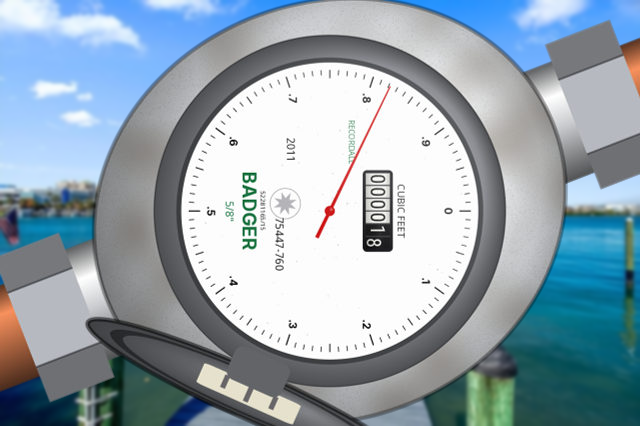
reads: 17.82
